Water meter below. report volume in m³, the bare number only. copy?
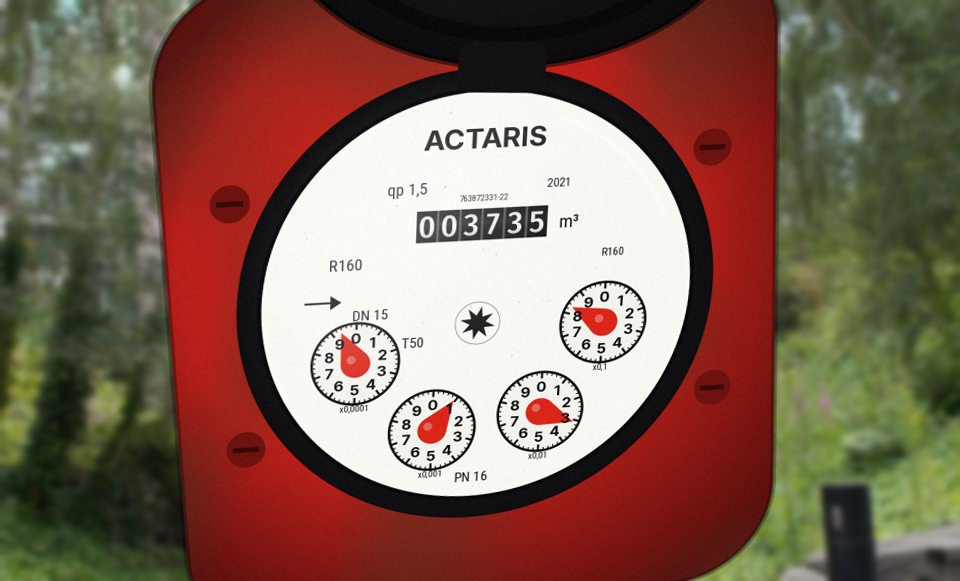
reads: 3735.8309
